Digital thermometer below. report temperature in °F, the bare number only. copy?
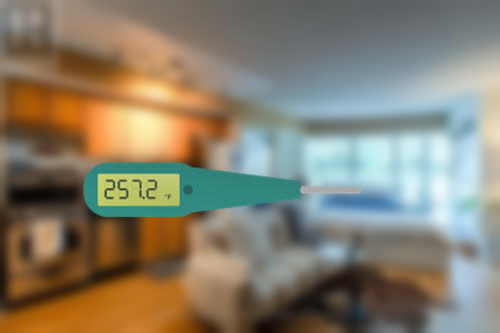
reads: 257.2
